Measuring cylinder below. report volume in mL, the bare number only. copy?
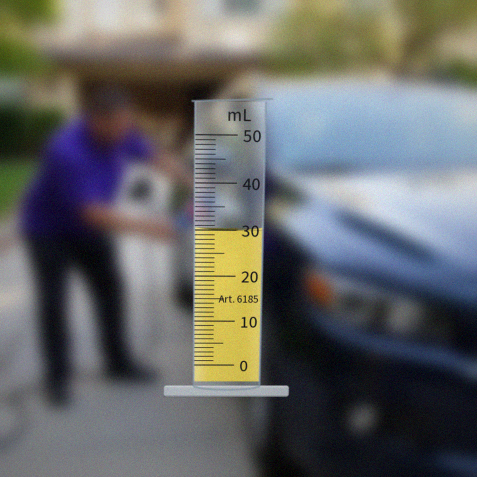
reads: 30
